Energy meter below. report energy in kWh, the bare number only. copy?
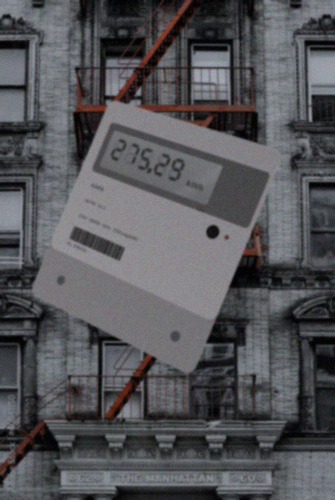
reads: 275.29
